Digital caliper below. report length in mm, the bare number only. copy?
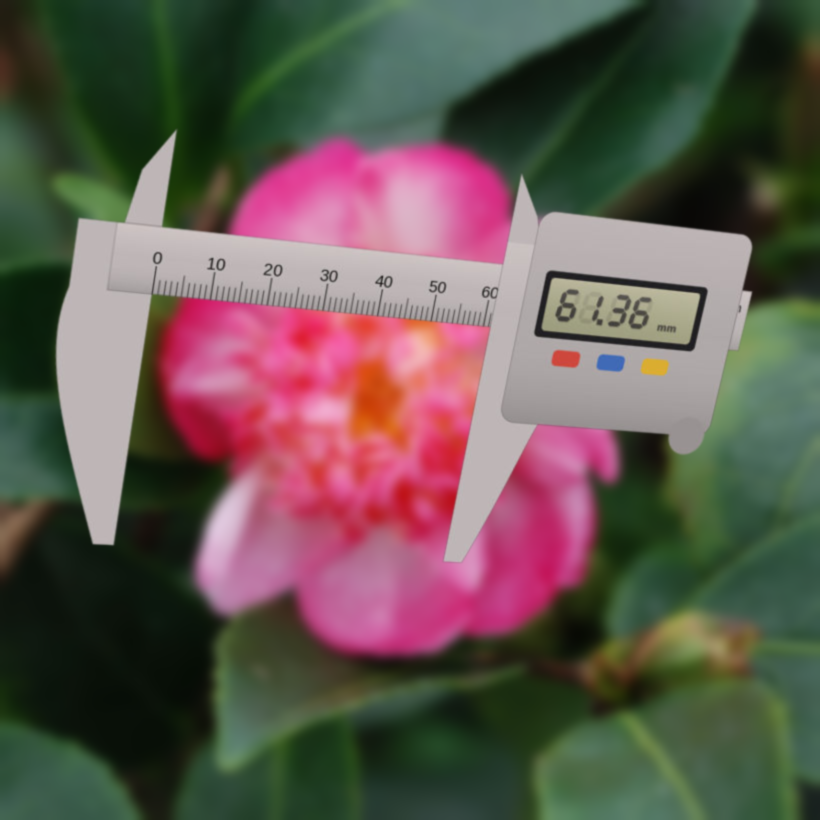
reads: 61.36
